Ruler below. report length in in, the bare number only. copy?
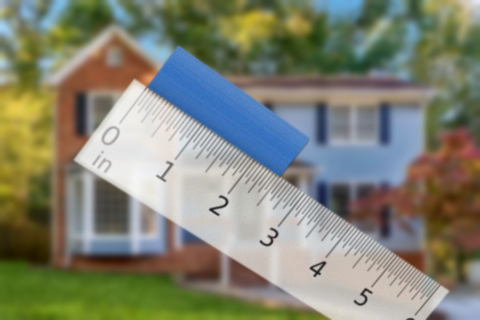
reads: 2.5
